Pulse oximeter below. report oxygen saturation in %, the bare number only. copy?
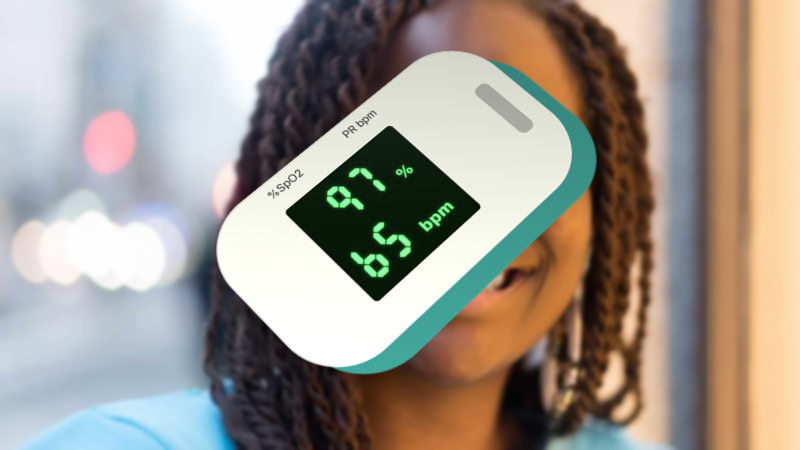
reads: 97
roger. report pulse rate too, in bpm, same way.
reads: 65
